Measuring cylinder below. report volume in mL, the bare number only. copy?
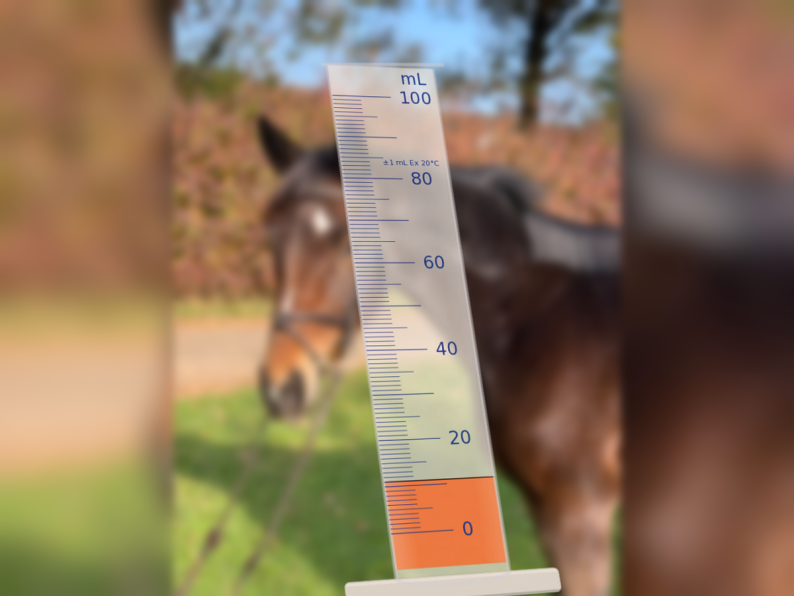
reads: 11
